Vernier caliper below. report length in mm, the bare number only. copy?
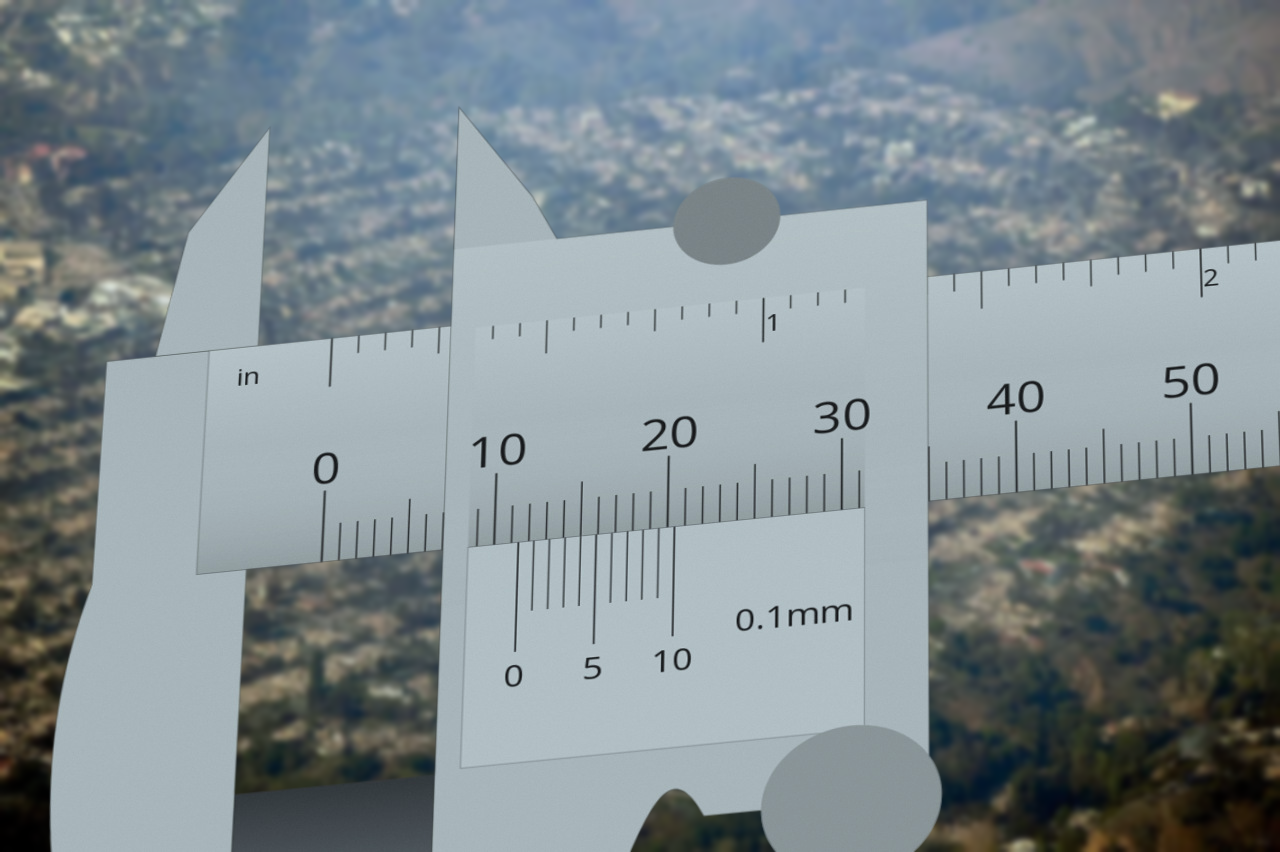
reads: 11.4
